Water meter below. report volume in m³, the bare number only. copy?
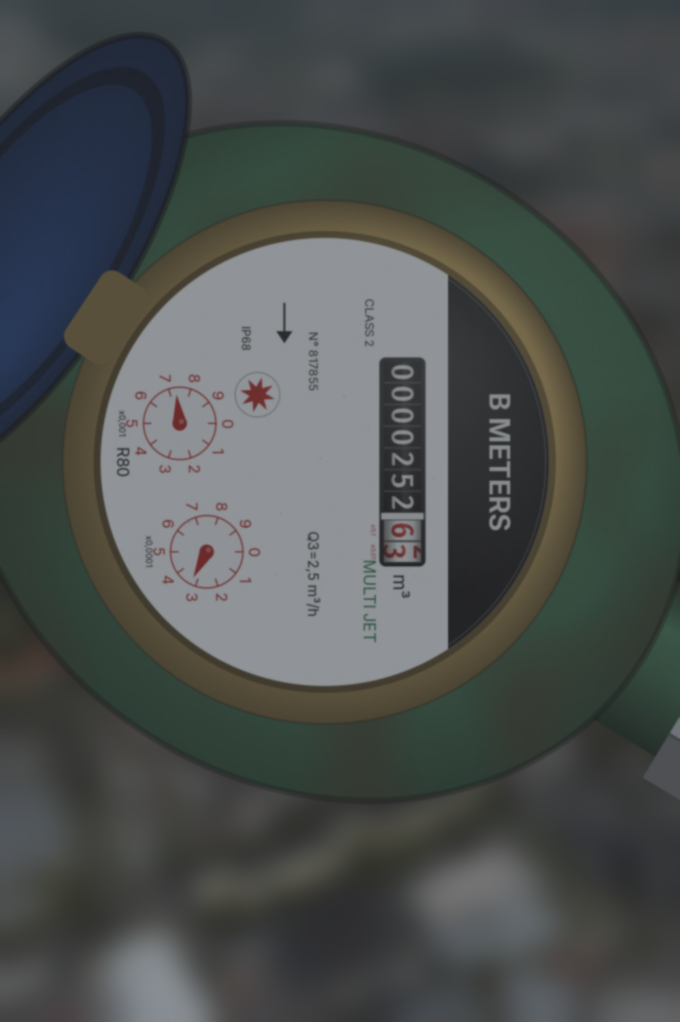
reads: 252.6273
